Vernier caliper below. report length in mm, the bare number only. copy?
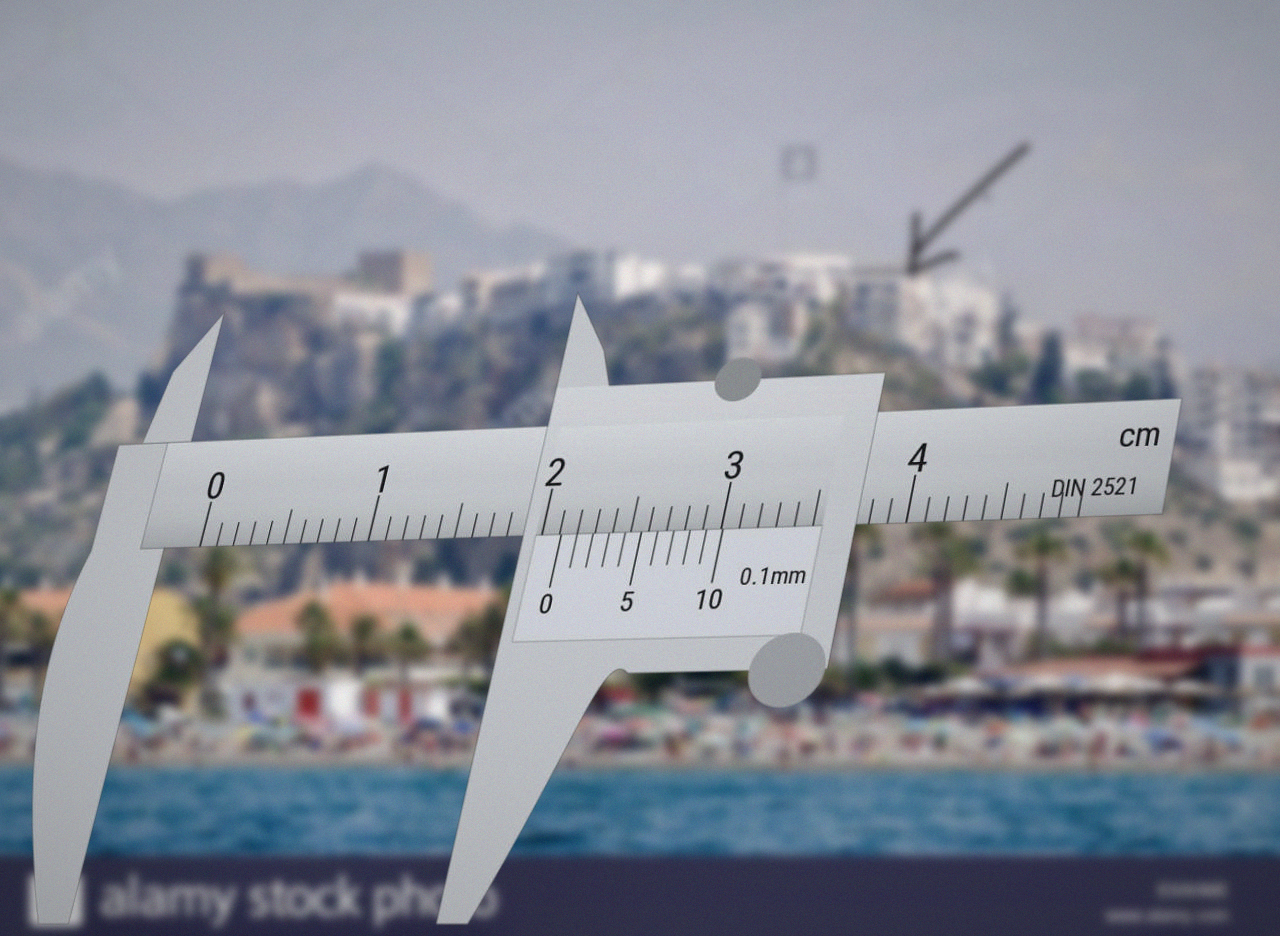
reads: 21.1
